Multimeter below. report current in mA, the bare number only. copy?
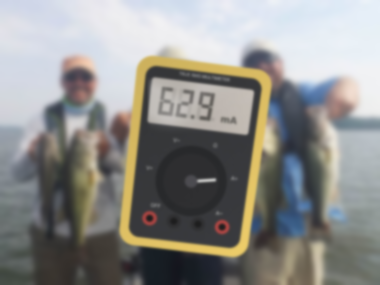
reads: 62.9
